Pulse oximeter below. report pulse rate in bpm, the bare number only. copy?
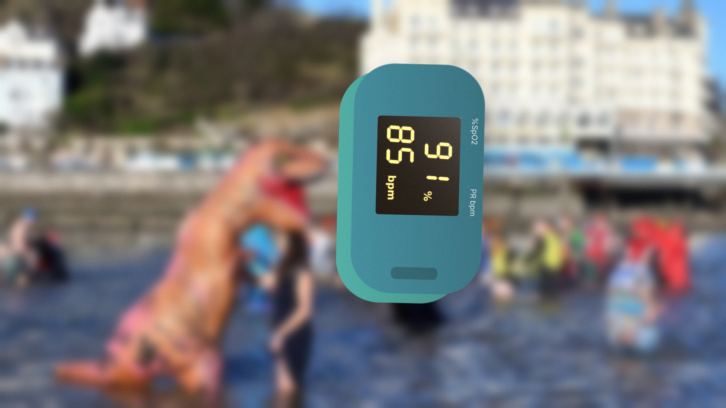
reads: 85
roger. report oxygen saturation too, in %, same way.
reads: 91
